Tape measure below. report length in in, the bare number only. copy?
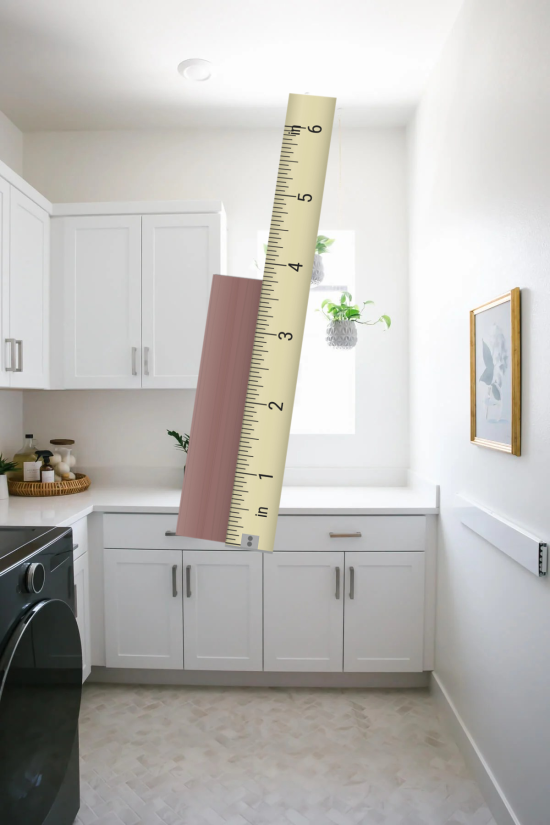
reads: 3.75
